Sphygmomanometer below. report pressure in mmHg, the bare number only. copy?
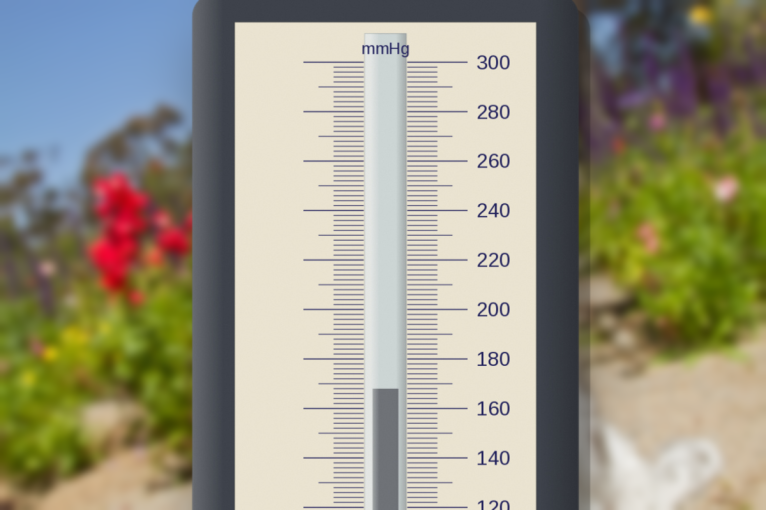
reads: 168
